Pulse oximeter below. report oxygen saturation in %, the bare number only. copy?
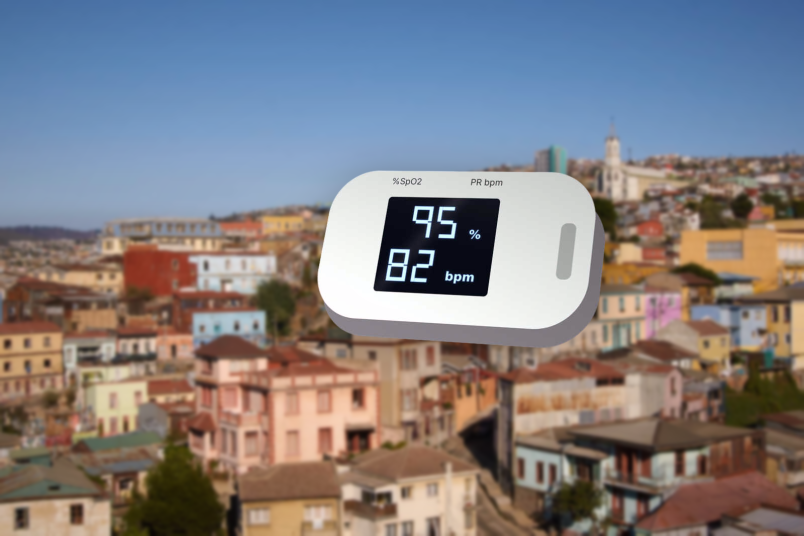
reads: 95
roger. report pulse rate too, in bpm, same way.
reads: 82
